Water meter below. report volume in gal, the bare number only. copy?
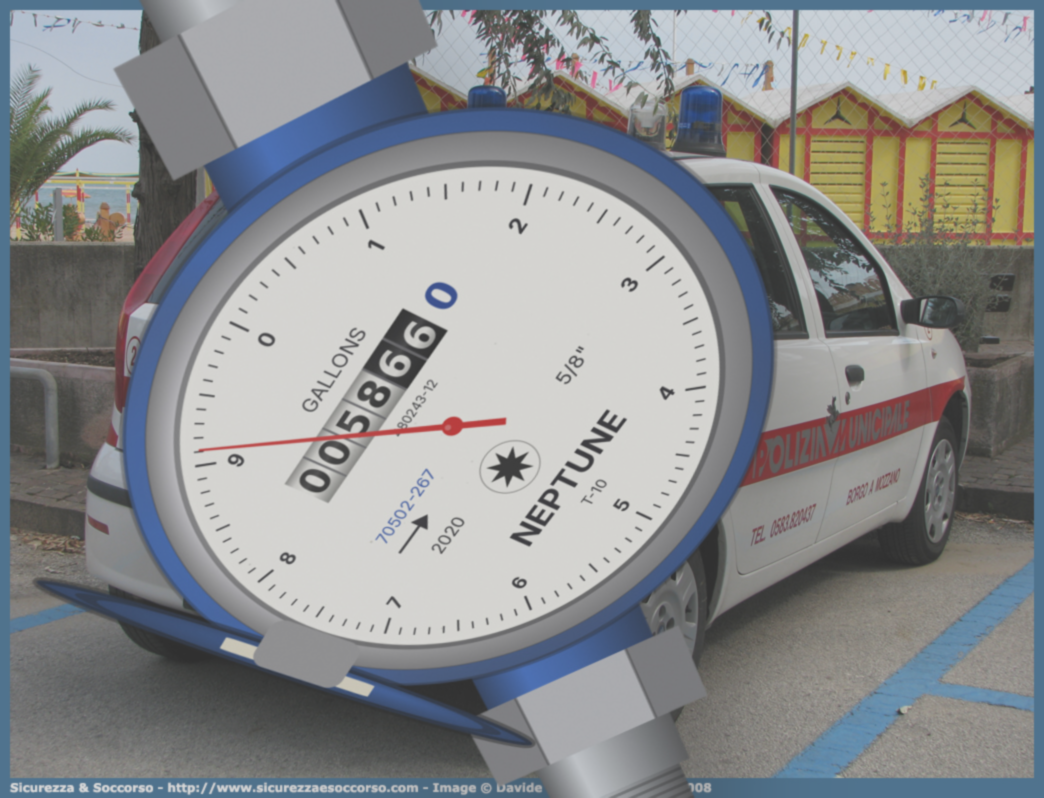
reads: 58659.1
